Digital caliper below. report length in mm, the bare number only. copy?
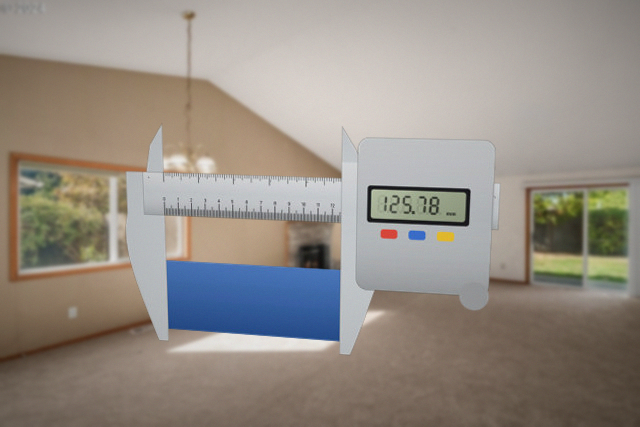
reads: 125.78
